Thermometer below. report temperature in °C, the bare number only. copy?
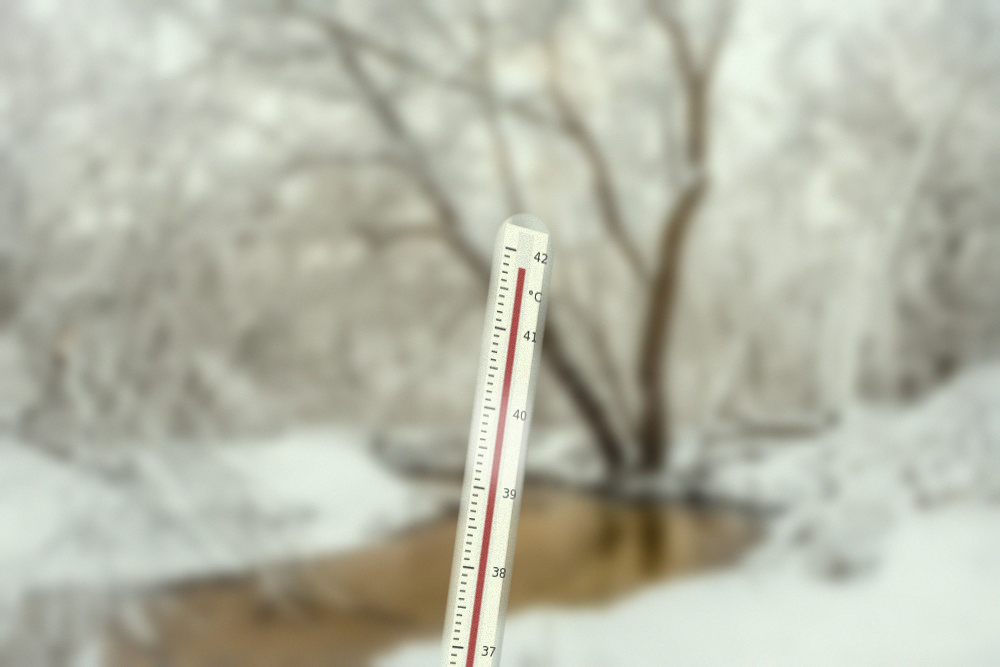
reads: 41.8
